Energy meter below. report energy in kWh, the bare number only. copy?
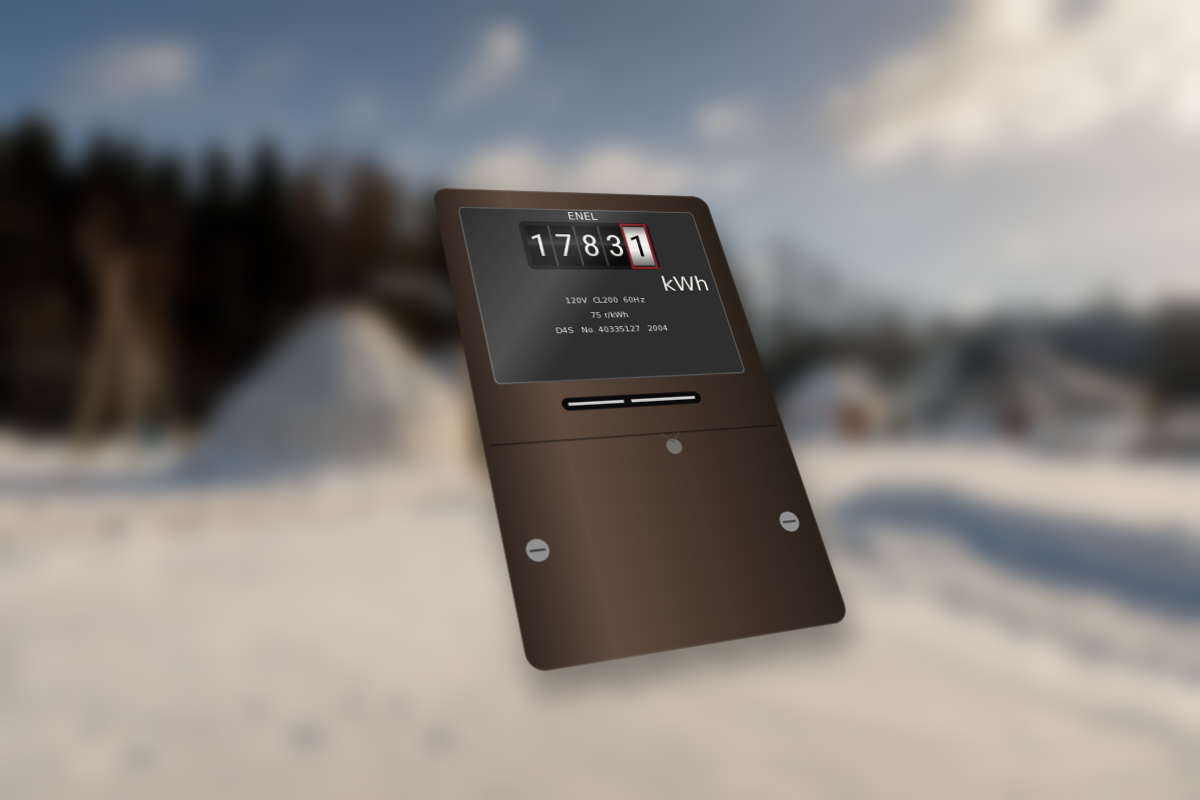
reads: 1783.1
